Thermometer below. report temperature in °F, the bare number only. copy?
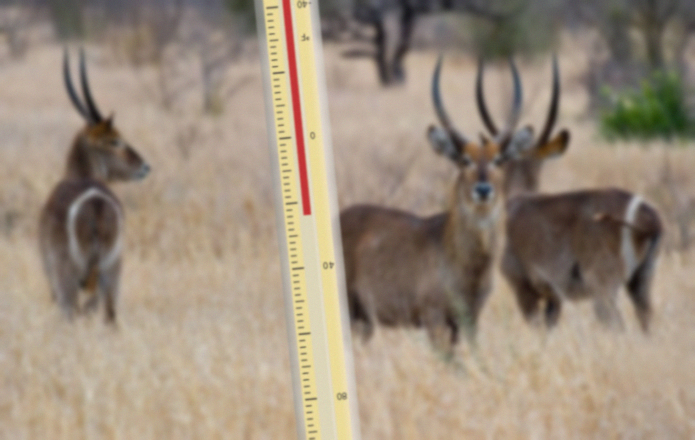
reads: 24
